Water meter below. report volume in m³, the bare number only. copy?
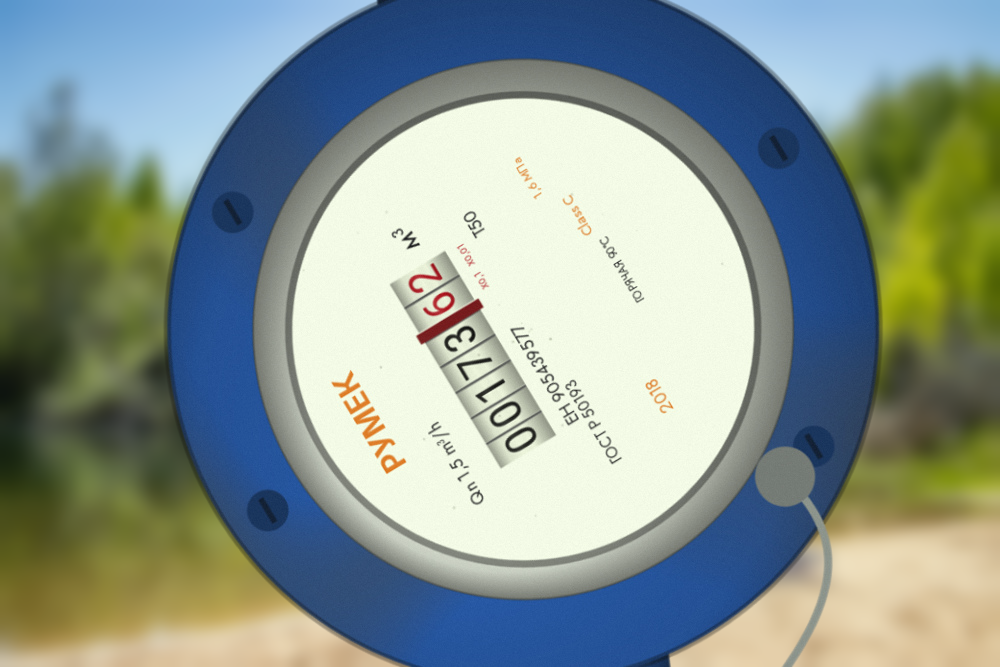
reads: 173.62
